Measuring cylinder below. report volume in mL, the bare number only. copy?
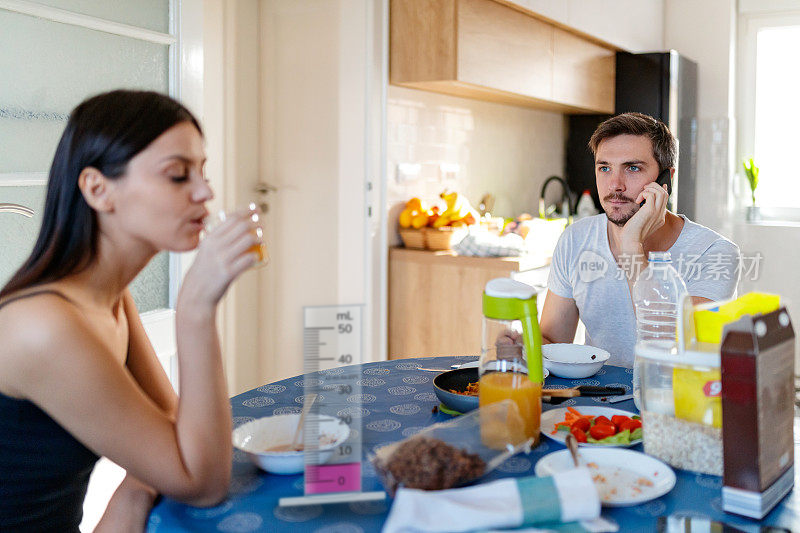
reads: 5
